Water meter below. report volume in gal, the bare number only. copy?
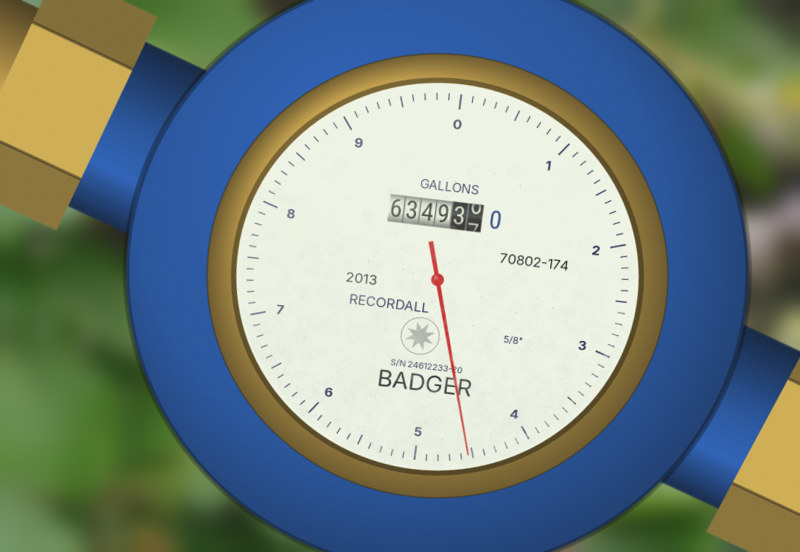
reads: 6349364.5
